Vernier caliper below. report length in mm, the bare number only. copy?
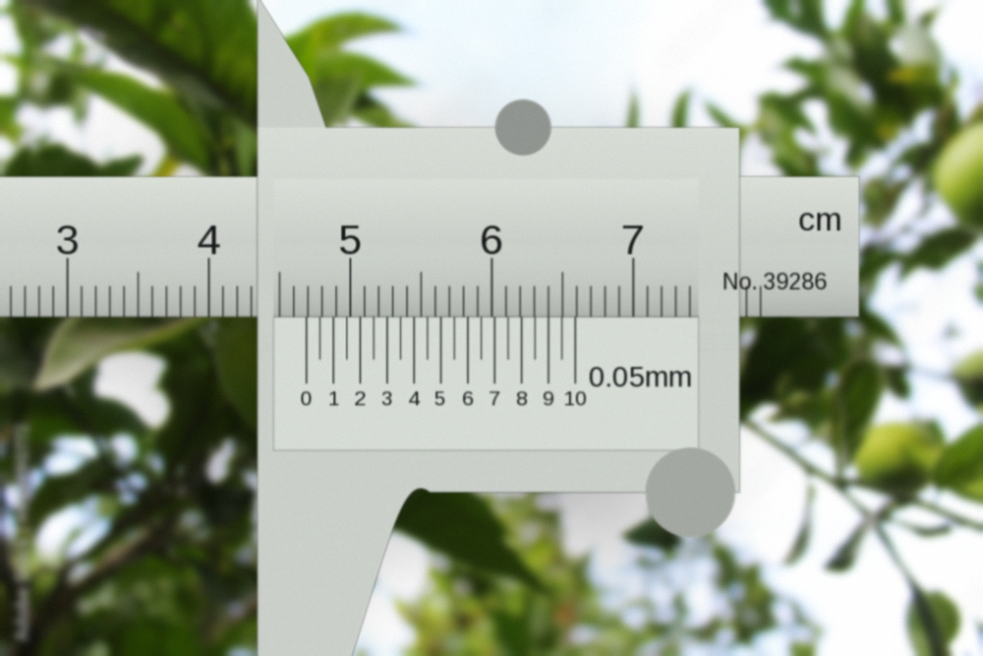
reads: 46.9
